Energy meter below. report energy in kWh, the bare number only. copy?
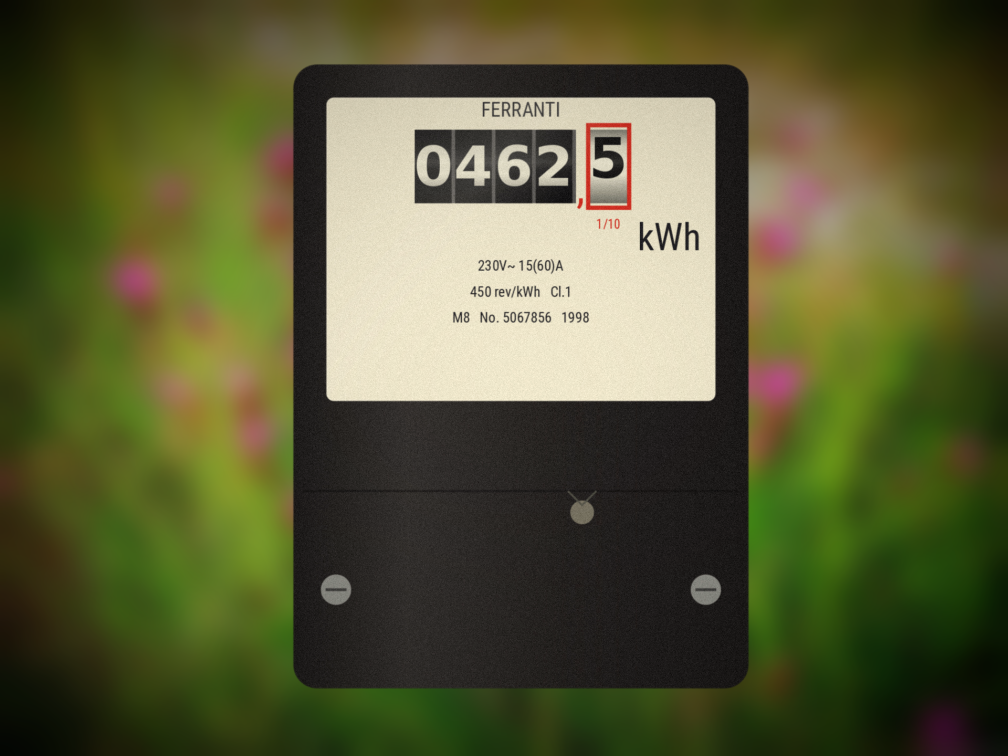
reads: 462.5
